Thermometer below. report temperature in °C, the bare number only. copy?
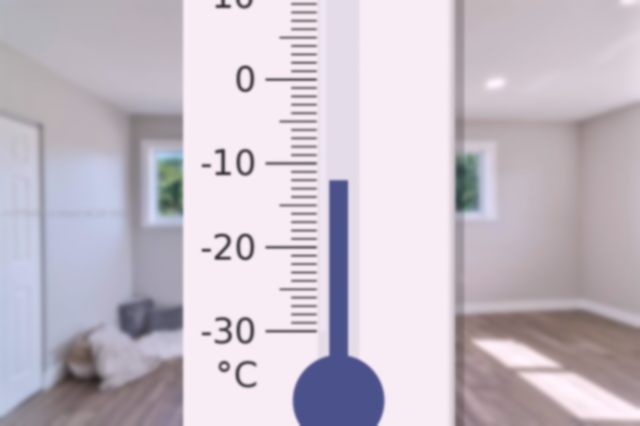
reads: -12
